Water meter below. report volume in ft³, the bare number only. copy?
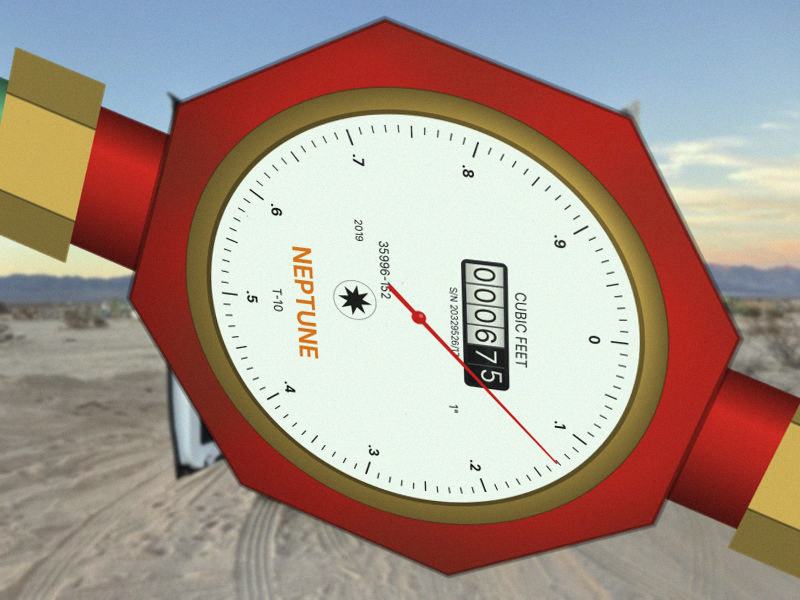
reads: 675.13
